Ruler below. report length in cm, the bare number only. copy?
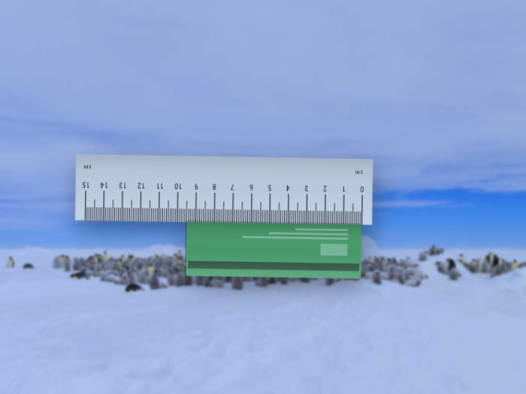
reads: 9.5
